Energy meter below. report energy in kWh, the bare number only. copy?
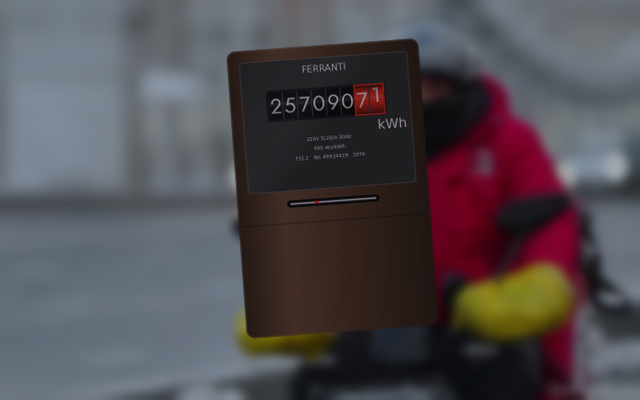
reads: 257090.71
